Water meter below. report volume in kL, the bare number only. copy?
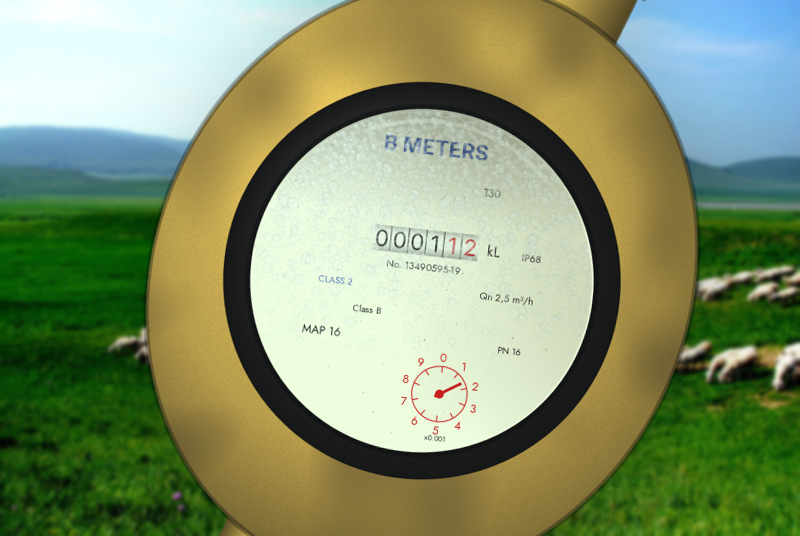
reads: 1.121
